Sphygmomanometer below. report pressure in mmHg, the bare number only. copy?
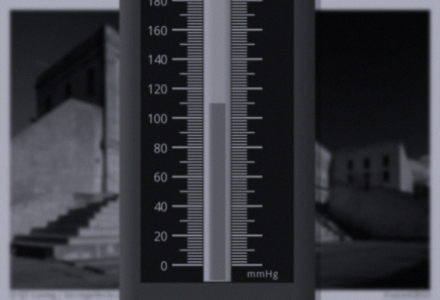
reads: 110
